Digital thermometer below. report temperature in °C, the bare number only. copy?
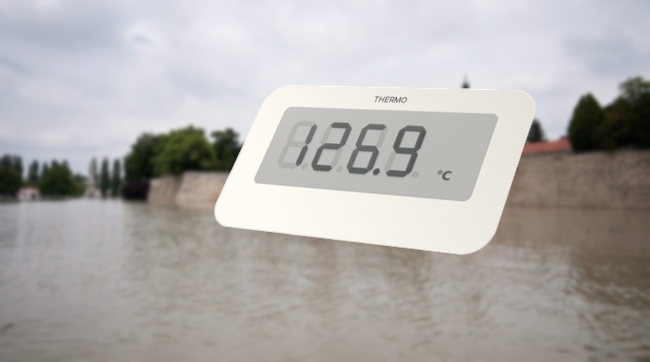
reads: 126.9
